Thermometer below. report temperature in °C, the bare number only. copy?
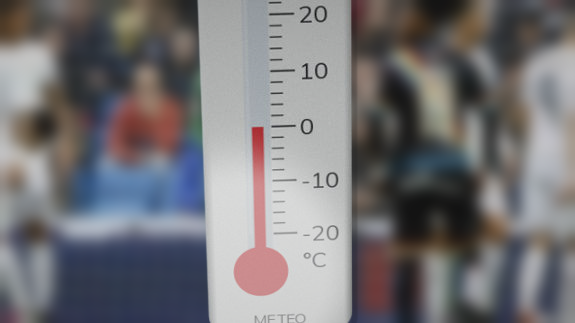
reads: 0
